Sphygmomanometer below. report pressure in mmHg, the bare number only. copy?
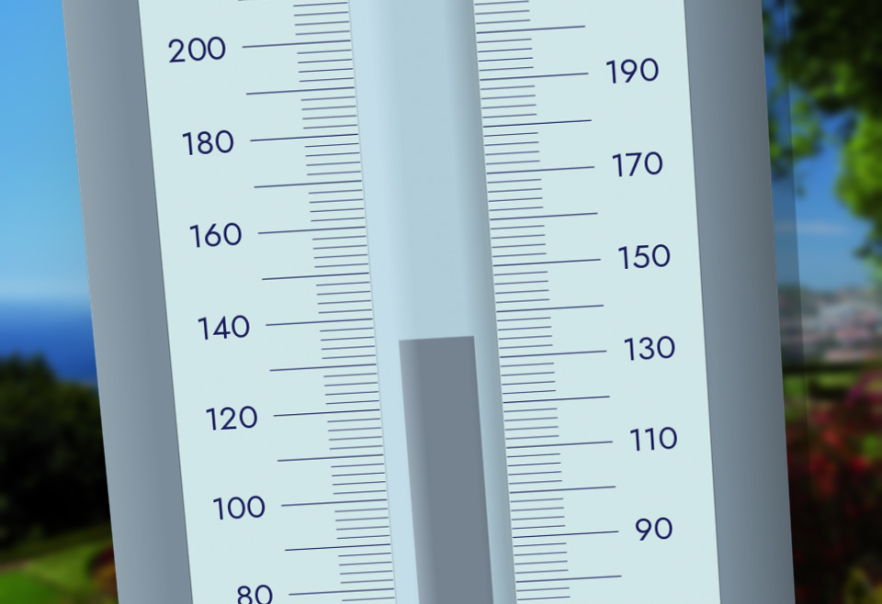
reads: 135
